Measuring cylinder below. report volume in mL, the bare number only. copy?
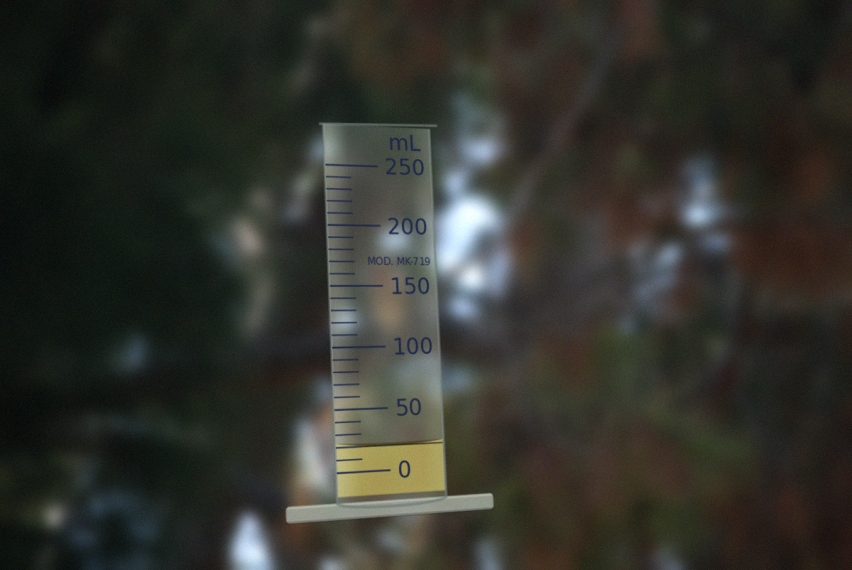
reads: 20
